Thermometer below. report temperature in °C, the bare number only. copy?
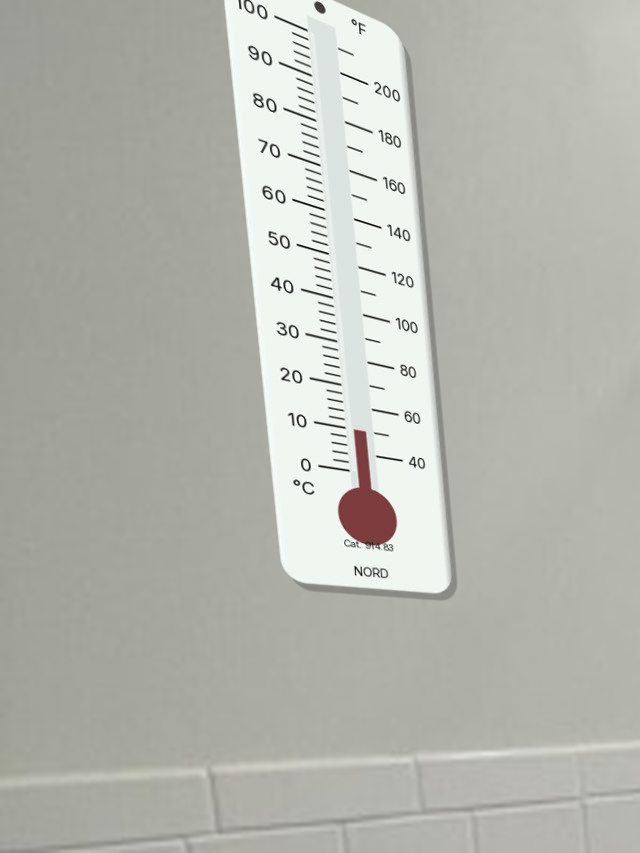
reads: 10
